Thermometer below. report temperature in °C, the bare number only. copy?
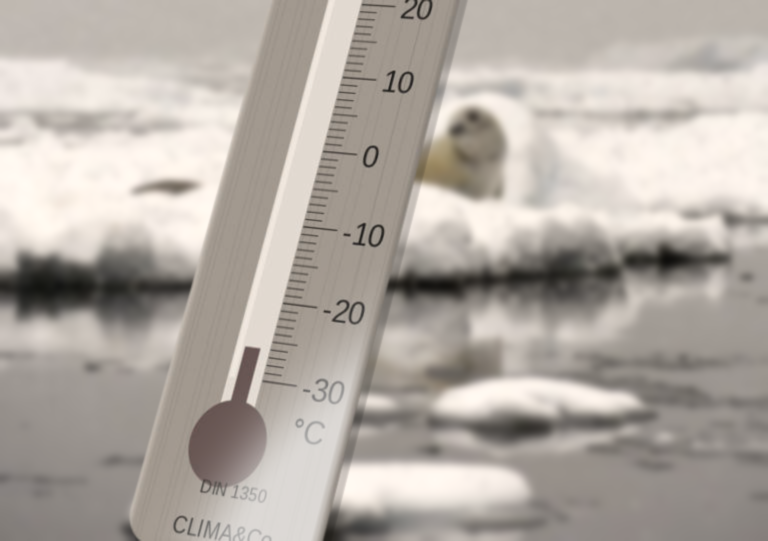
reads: -26
